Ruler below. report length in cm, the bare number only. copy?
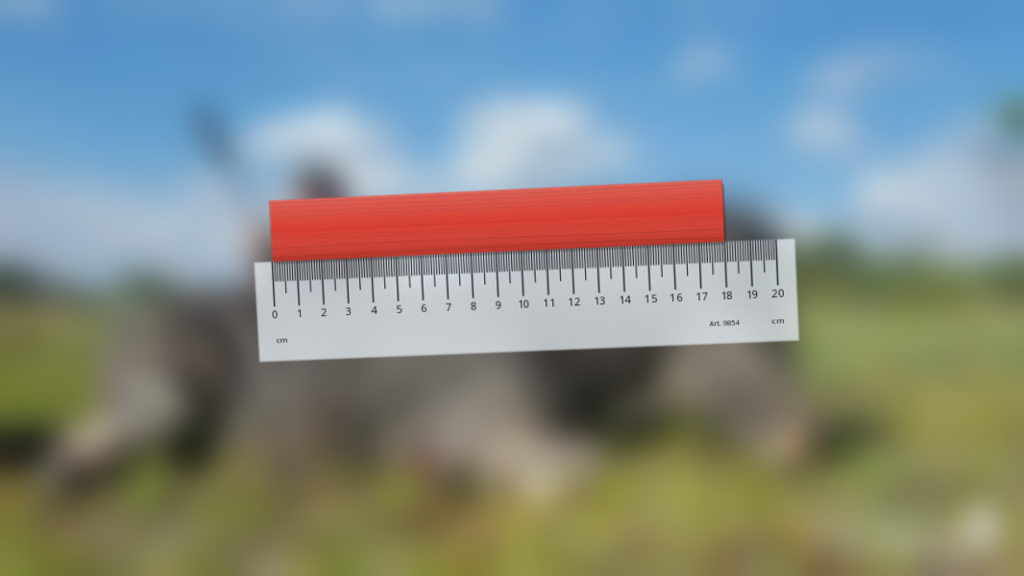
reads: 18
